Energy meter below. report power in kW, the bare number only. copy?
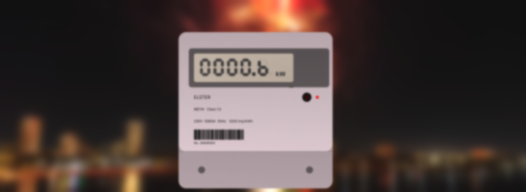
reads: 0.6
